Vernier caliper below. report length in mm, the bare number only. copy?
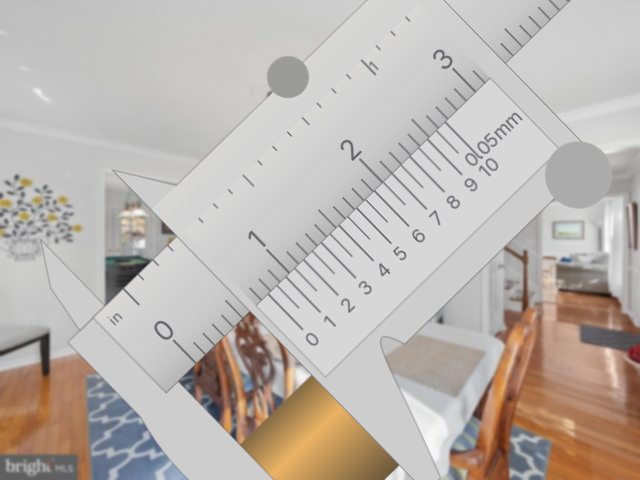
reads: 7.7
